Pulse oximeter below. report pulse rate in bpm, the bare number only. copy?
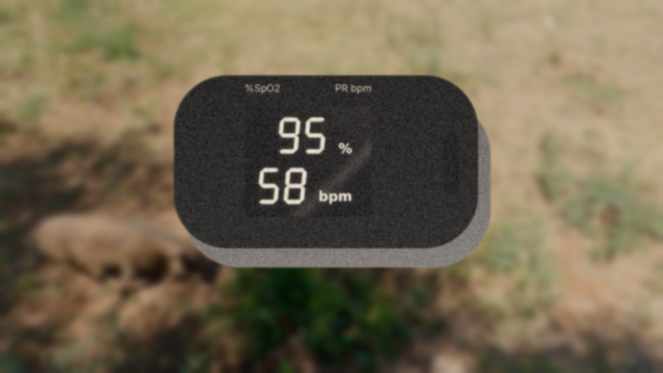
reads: 58
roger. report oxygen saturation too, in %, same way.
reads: 95
